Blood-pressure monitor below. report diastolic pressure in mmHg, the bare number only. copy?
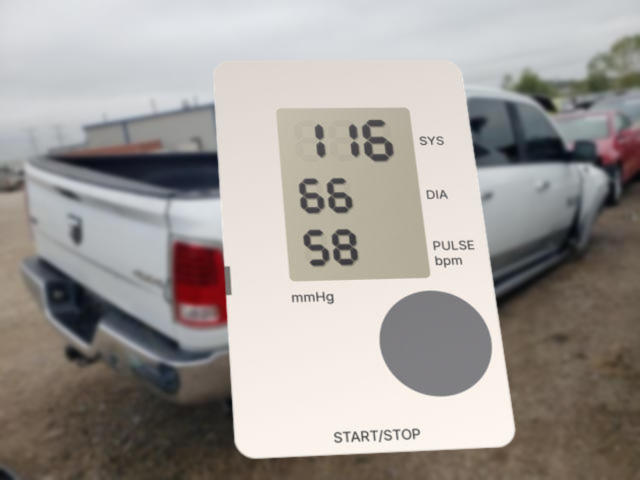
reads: 66
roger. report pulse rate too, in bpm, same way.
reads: 58
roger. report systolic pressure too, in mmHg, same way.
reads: 116
